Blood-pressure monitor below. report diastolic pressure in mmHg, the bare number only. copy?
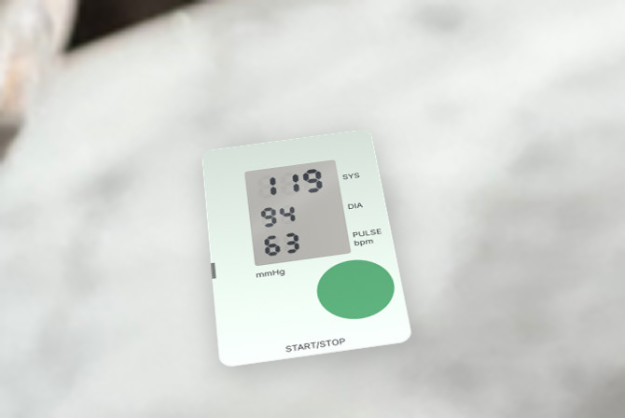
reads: 94
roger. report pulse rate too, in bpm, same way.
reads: 63
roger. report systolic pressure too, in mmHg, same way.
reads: 119
